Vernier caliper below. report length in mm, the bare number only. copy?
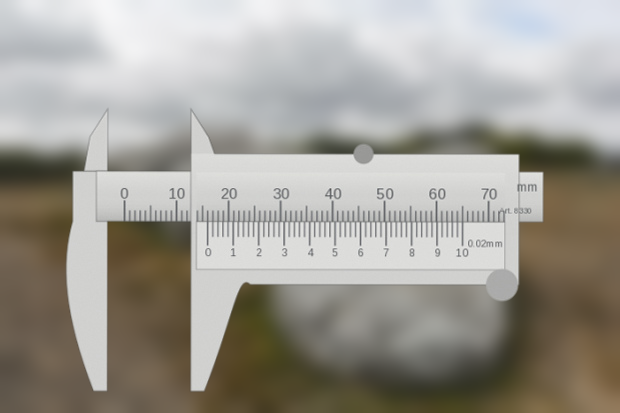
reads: 16.0
